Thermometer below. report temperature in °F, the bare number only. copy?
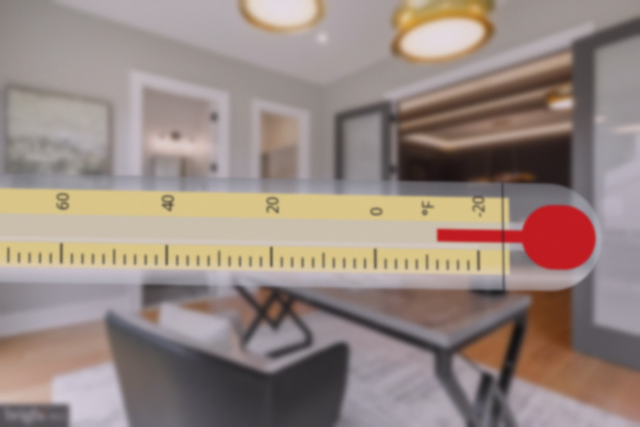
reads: -12
